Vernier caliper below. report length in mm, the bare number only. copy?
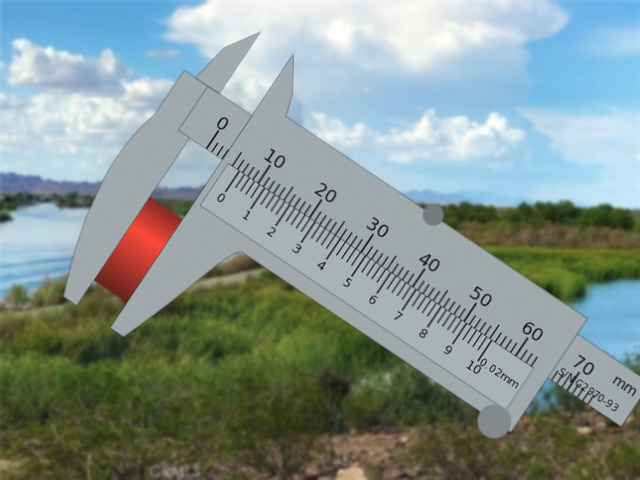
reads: 6.4
